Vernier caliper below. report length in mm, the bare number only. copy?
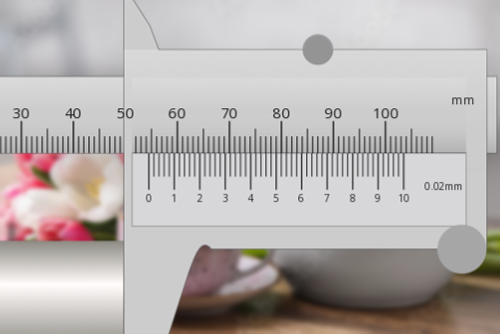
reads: 54.5
